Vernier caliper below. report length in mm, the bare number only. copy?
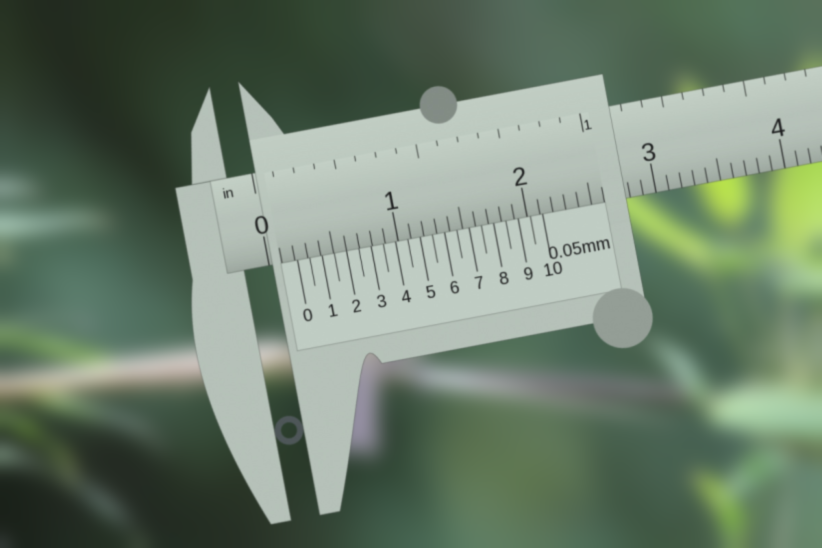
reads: 2.2
